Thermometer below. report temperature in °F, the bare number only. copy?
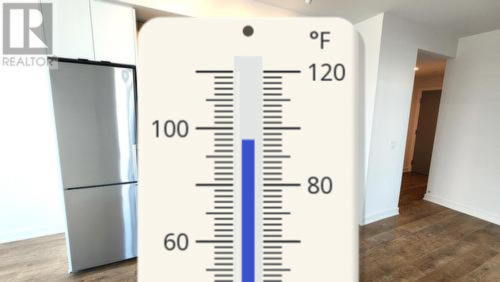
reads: 96
